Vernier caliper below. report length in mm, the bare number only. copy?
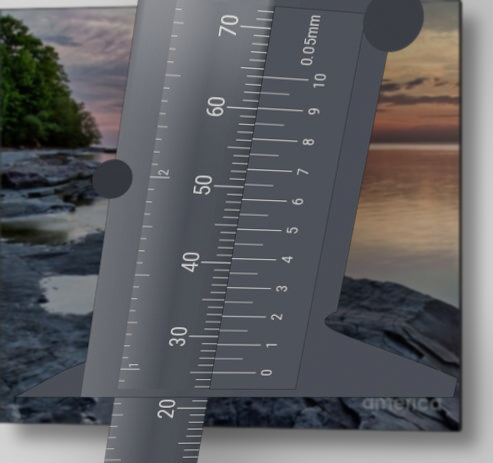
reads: 25.0
